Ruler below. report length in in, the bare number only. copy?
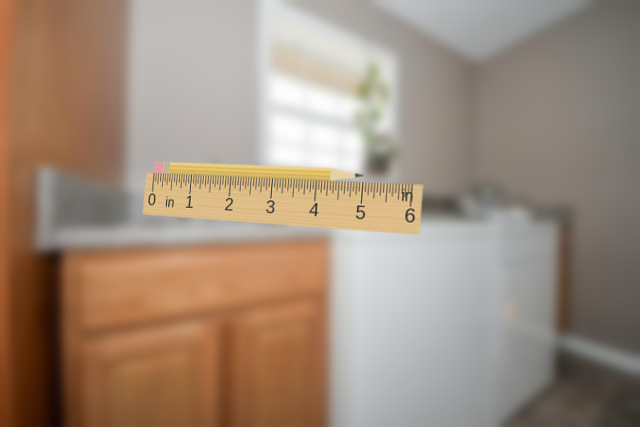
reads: 5
